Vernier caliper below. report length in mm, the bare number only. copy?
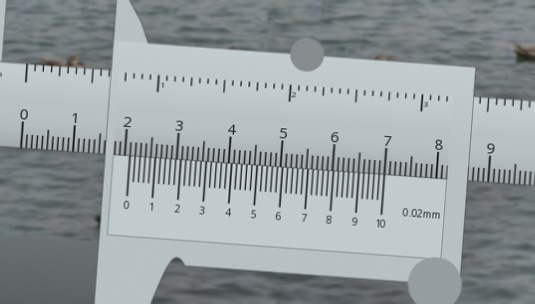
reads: 21.0
